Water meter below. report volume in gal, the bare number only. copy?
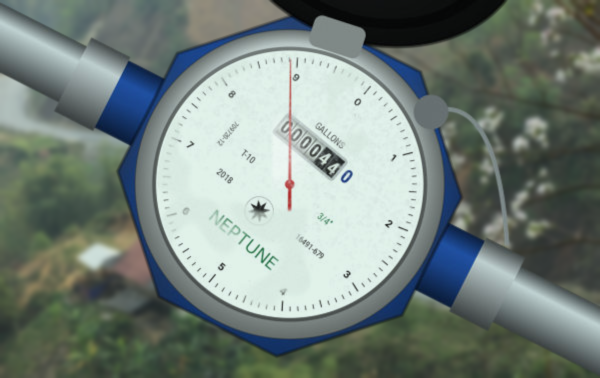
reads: 438.9
